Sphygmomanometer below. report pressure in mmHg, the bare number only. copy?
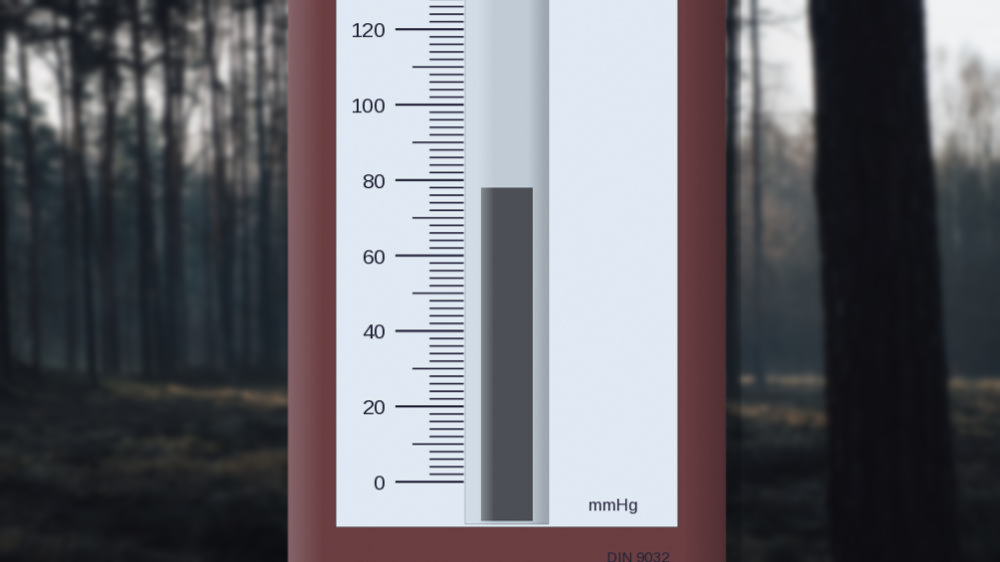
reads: 78
